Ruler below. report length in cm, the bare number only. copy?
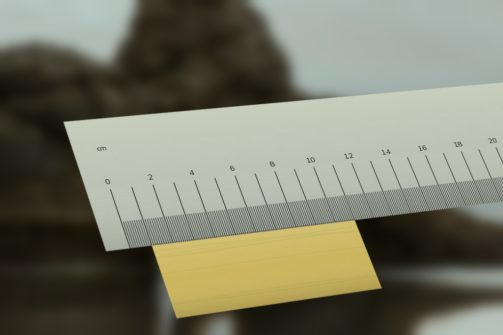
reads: 10
